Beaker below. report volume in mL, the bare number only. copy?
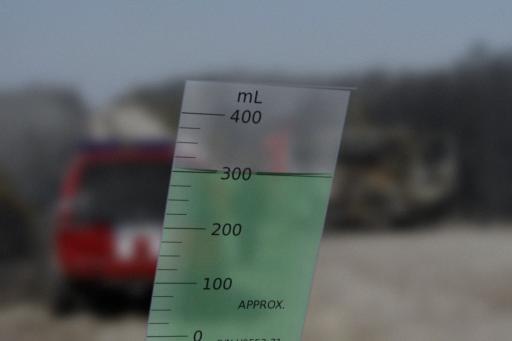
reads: 300
